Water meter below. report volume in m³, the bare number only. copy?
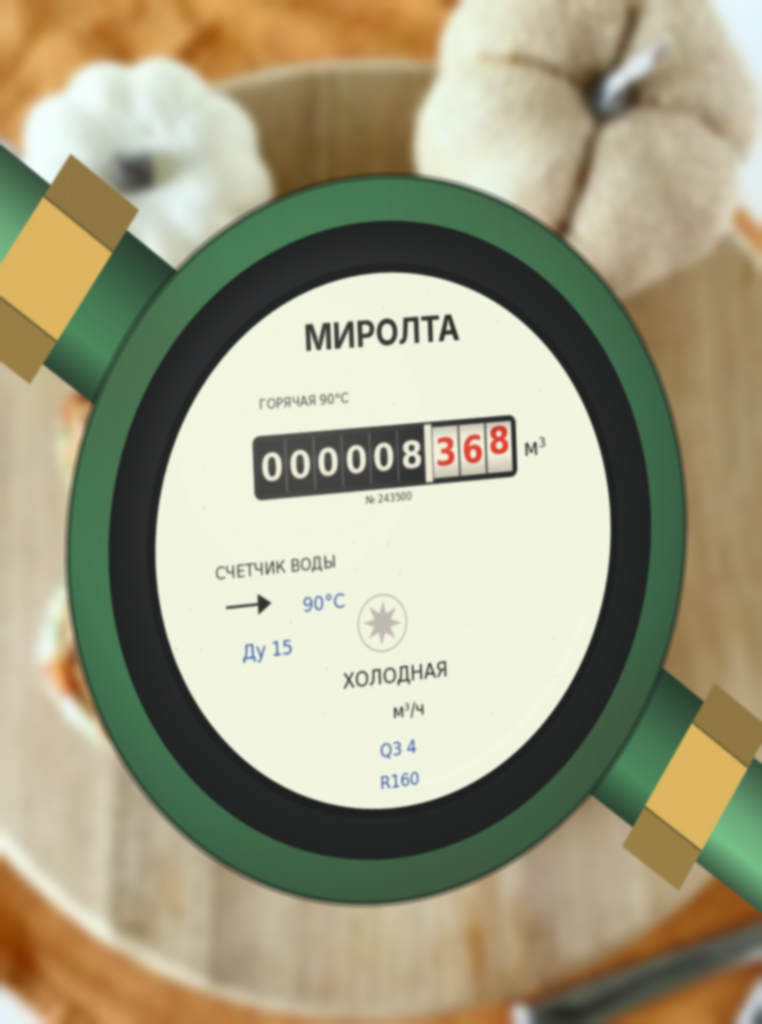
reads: 8.368
